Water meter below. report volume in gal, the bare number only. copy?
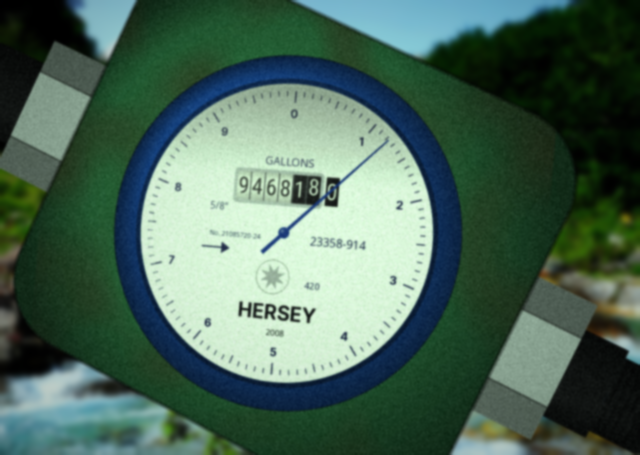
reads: 9468181.2
